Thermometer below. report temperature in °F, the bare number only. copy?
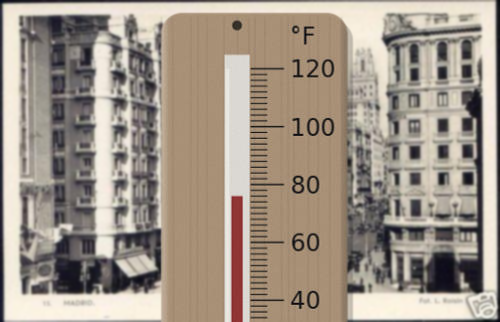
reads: 76
